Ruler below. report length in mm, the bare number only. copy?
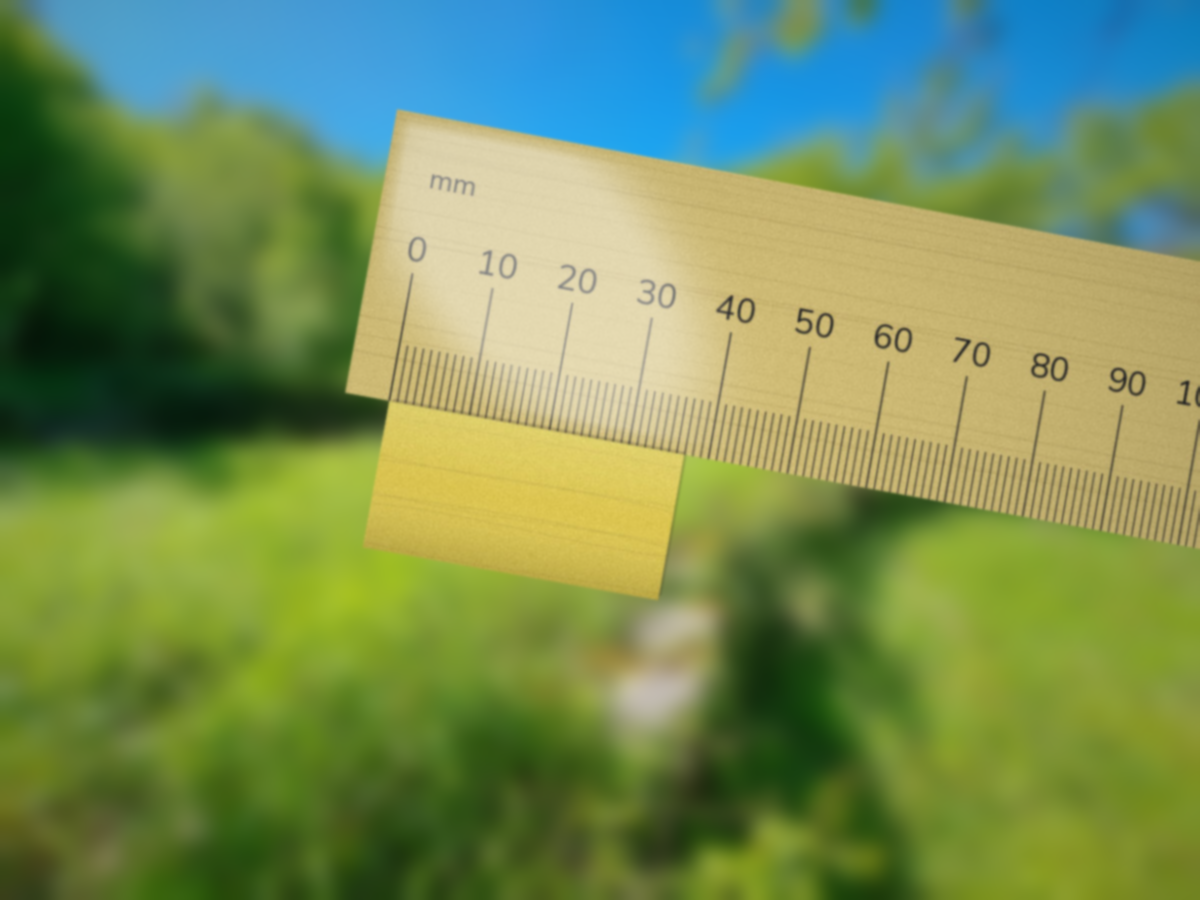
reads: 37
